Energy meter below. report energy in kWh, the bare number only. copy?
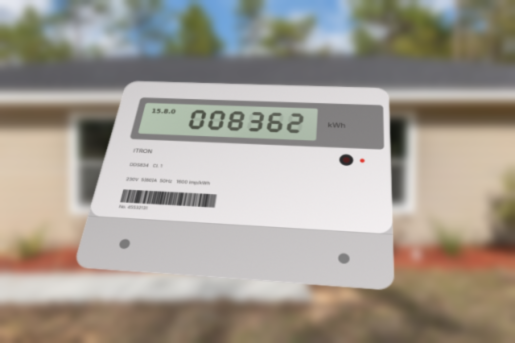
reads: 8362
